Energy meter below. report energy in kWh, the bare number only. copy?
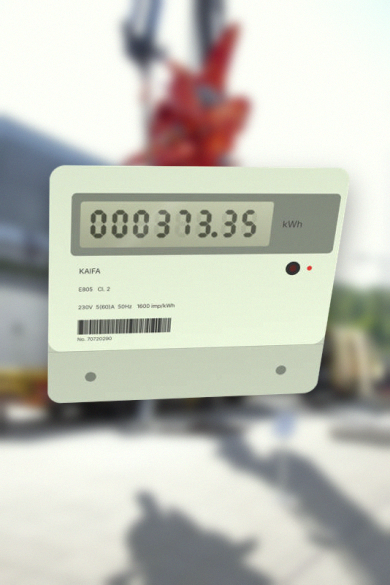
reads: 373.35
